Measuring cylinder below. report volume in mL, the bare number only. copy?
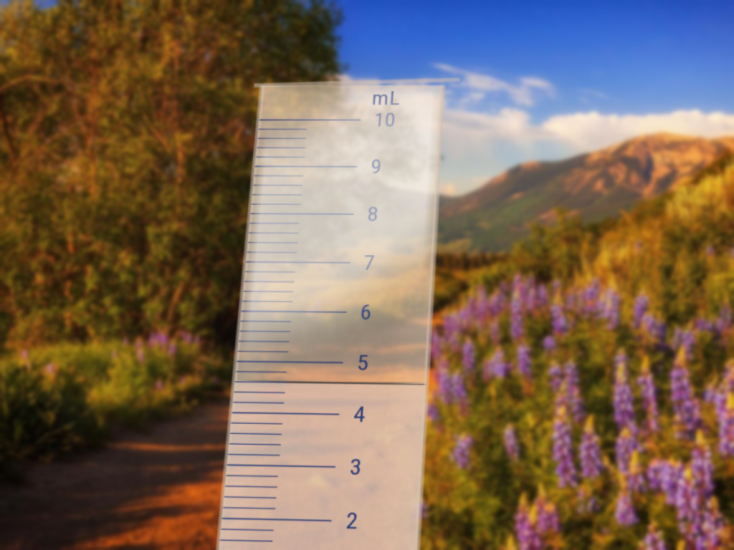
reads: 4.6
